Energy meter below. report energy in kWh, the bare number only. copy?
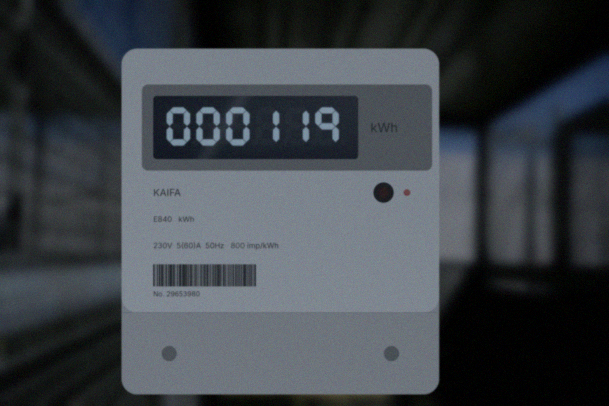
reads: 119
